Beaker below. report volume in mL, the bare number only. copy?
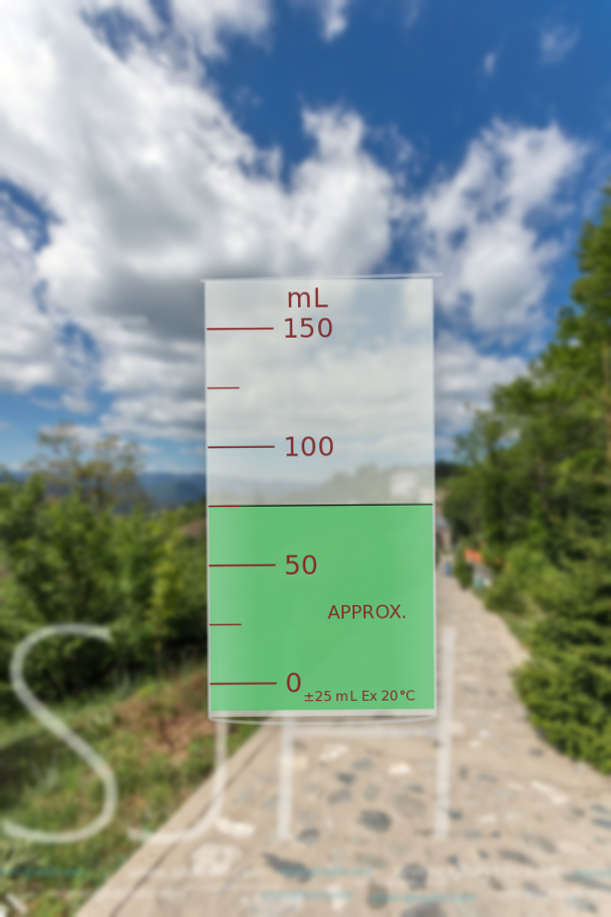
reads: 75
